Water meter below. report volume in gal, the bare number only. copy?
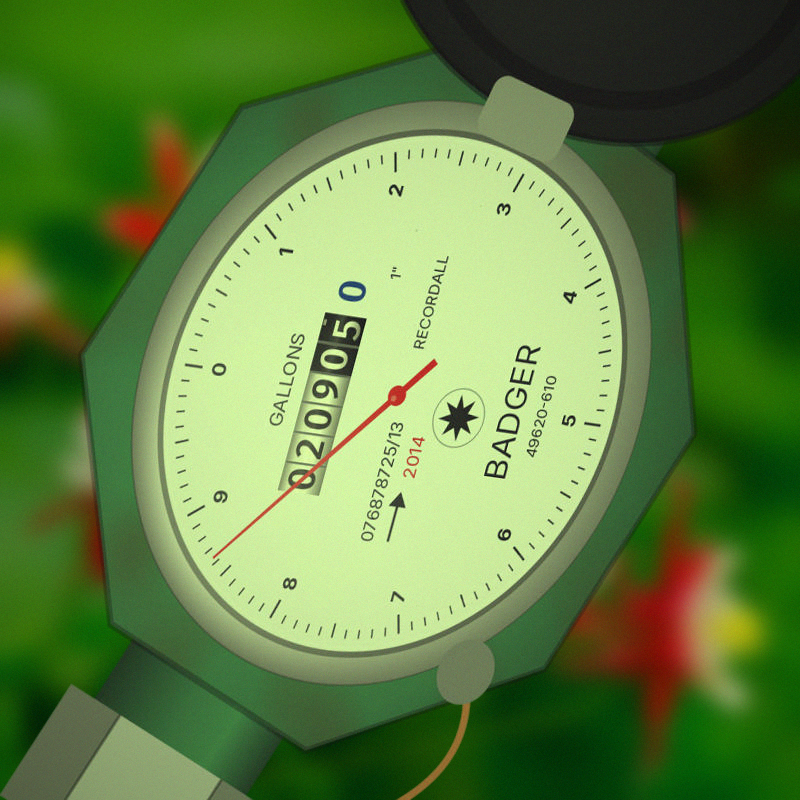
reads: 209048.6
